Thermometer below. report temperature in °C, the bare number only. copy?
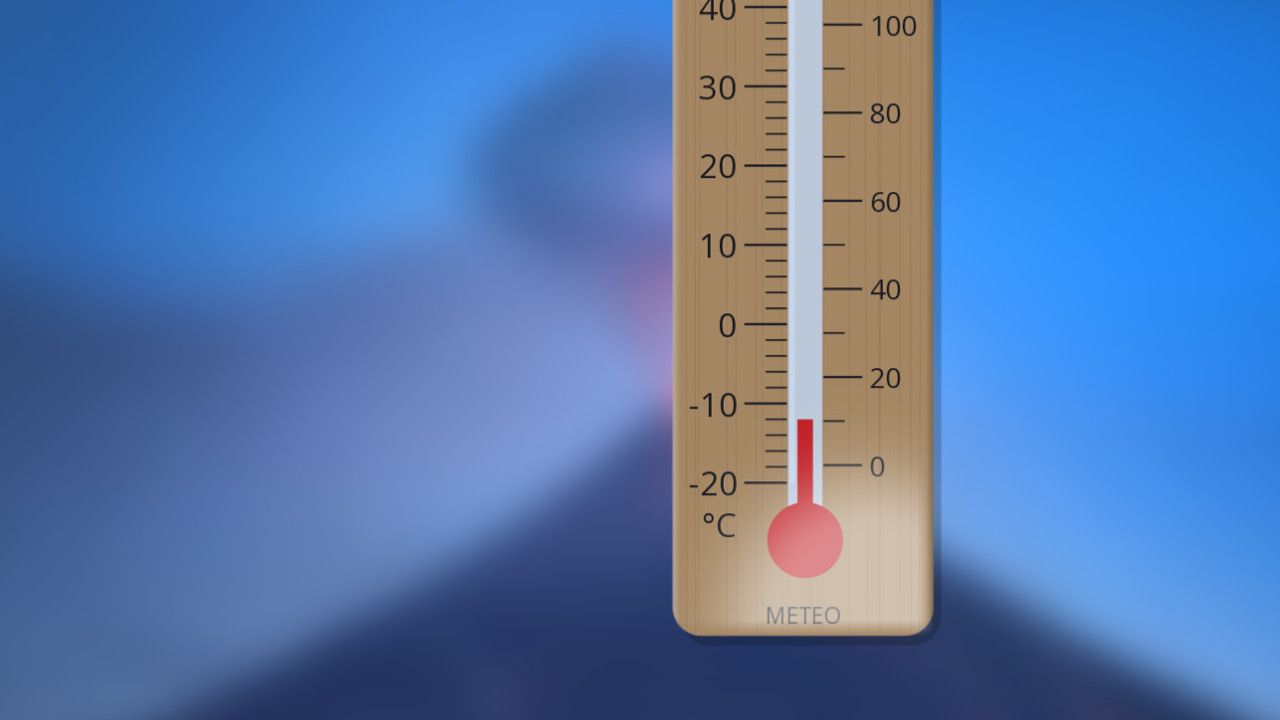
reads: -12
